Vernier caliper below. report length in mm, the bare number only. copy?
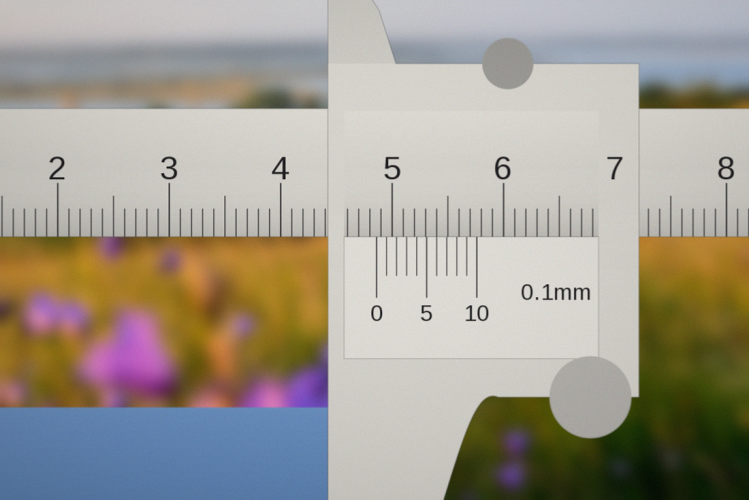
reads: 48.6
